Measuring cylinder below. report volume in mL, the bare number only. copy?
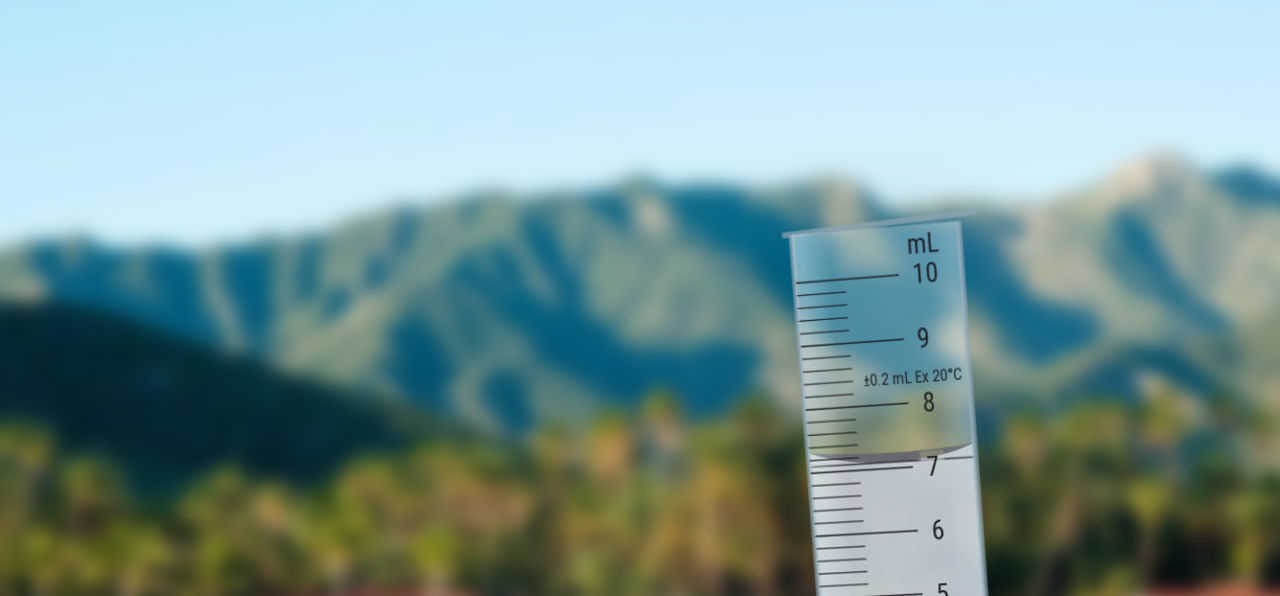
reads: 7.1
